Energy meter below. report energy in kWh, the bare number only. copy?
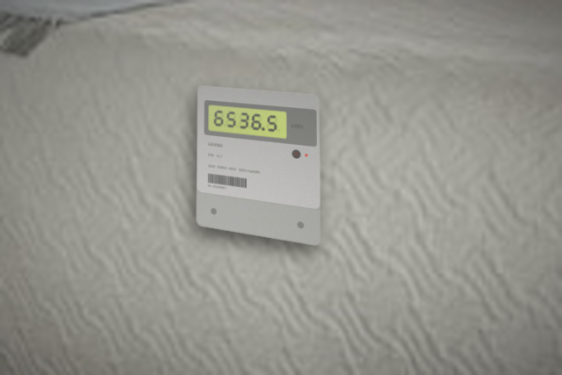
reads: 6536.5
